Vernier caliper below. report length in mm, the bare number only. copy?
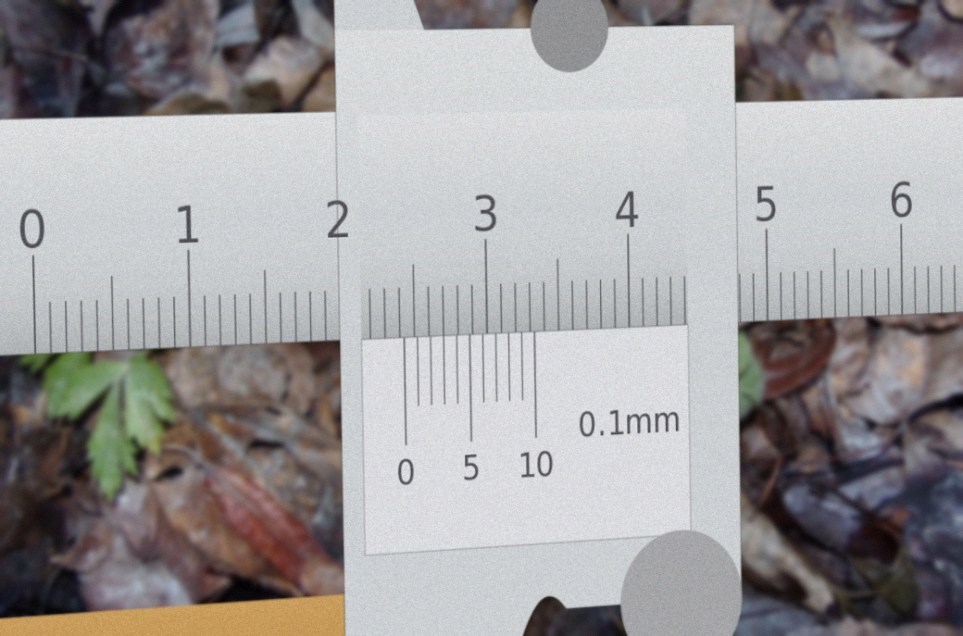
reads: 24.3
